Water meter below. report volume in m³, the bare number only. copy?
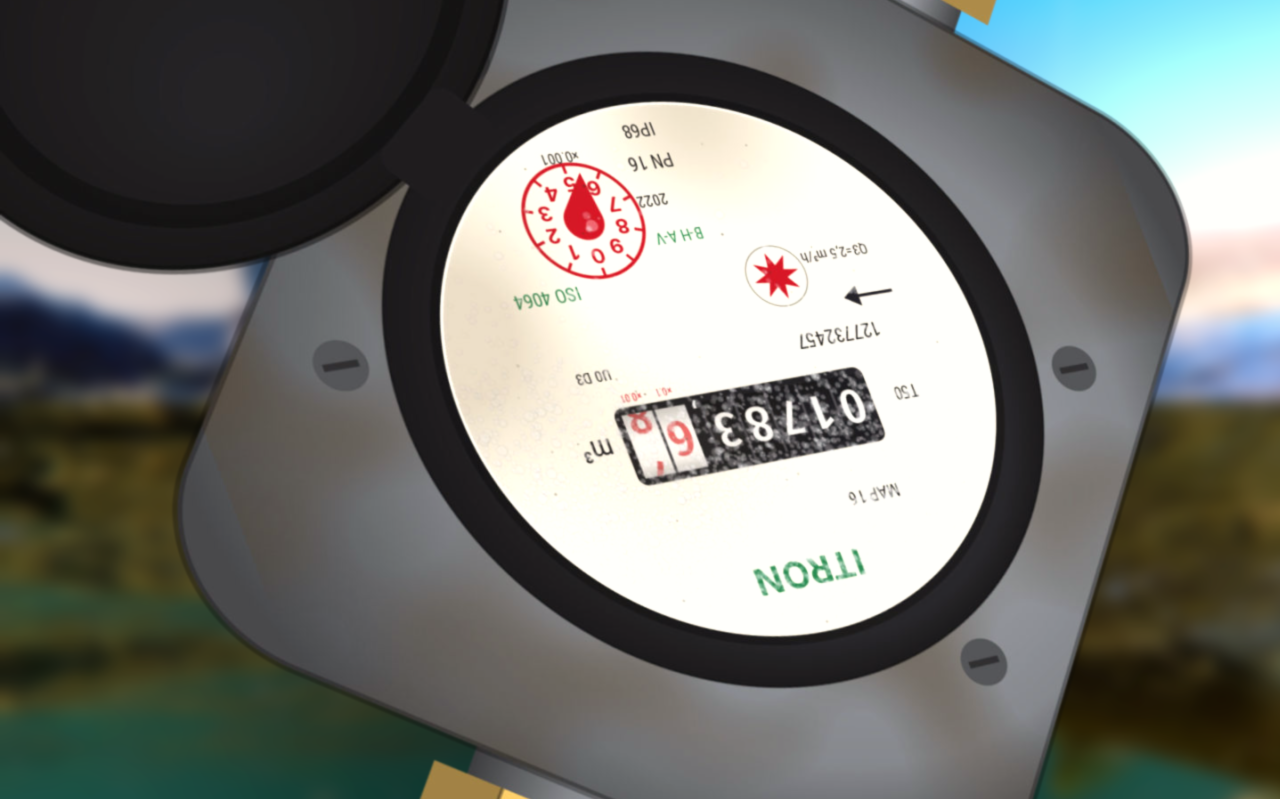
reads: 1783.675
